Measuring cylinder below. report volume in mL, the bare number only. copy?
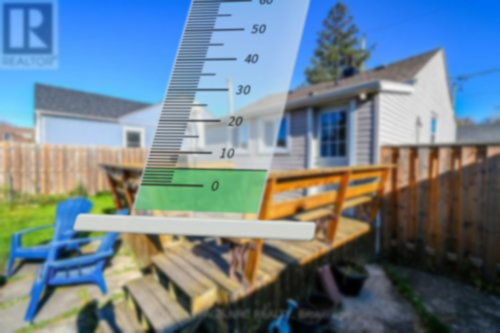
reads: 5
